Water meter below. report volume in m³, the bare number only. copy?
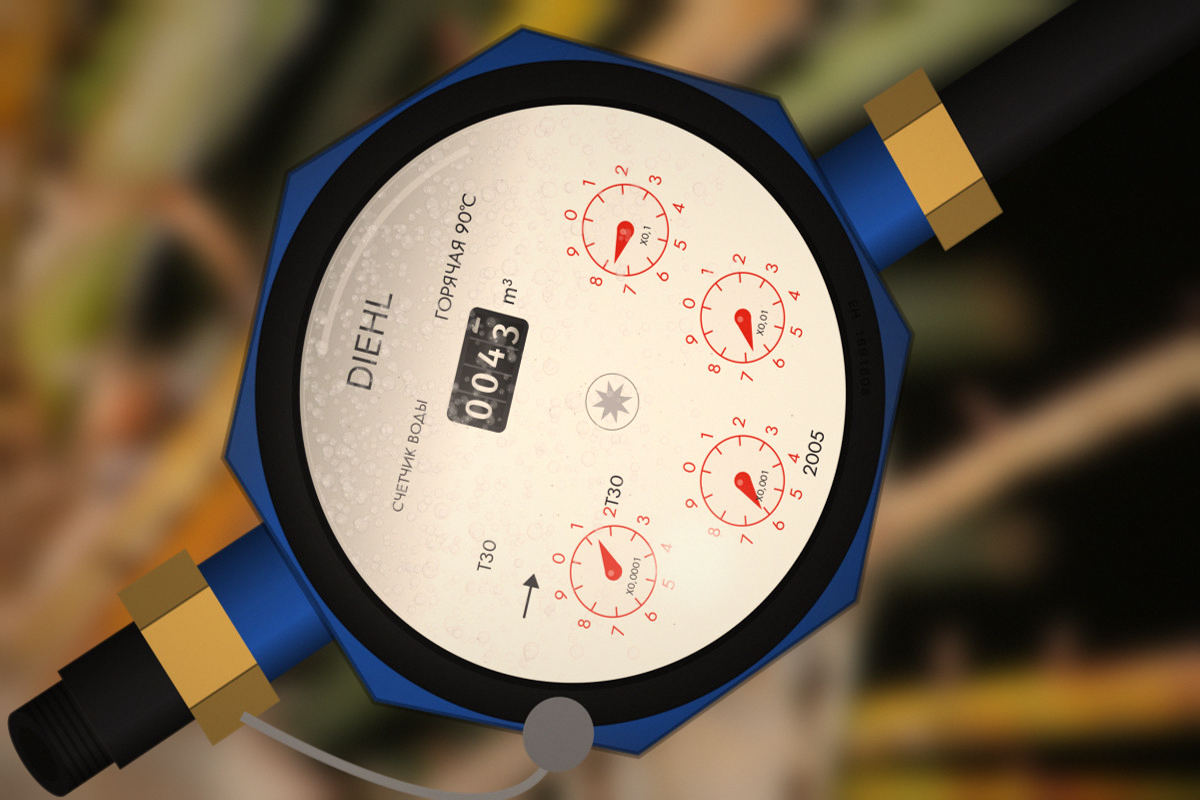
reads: 42.7661
